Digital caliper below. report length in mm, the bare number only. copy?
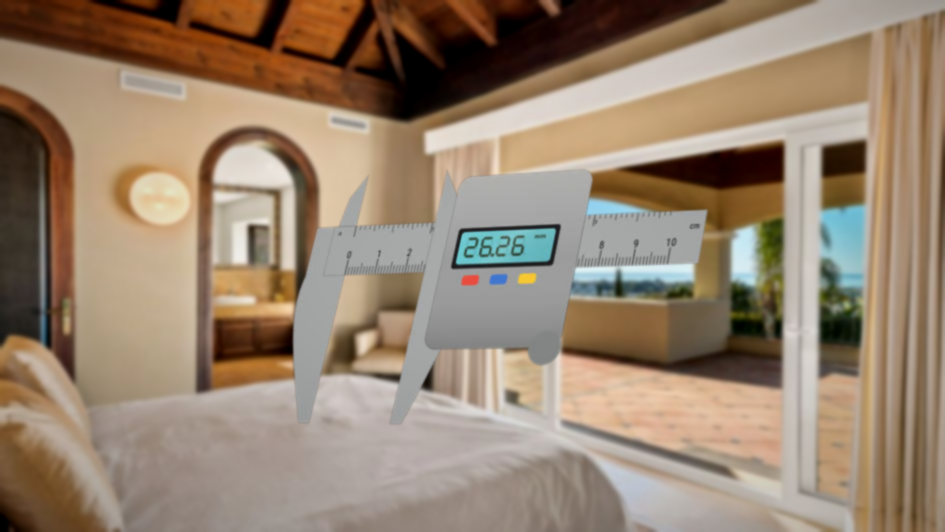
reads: 26.26
